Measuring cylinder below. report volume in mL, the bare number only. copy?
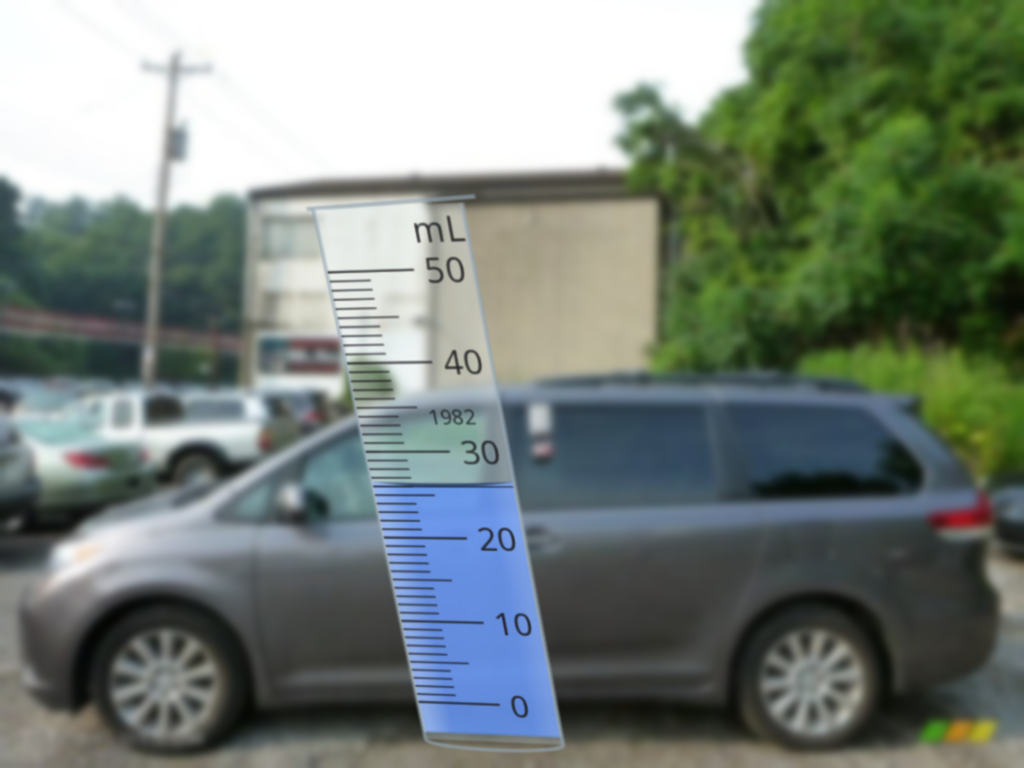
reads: 26
